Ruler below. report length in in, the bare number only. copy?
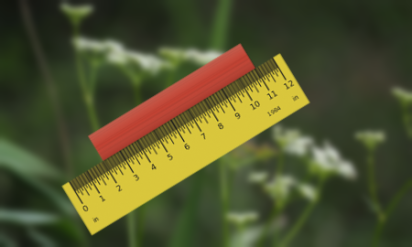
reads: 9
